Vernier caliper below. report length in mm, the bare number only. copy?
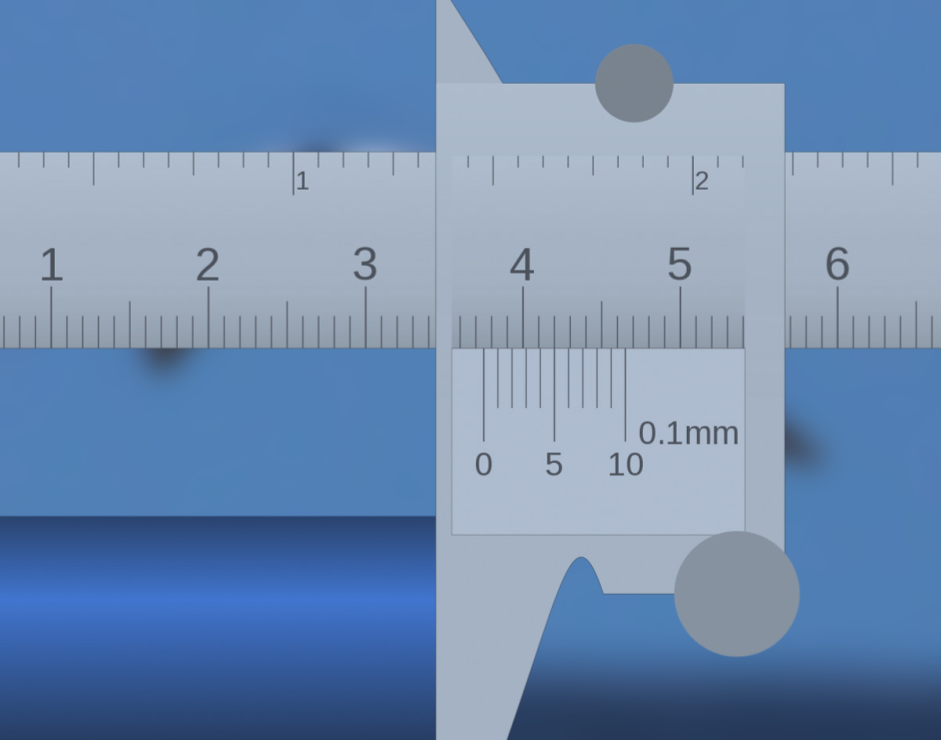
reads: 37.5
